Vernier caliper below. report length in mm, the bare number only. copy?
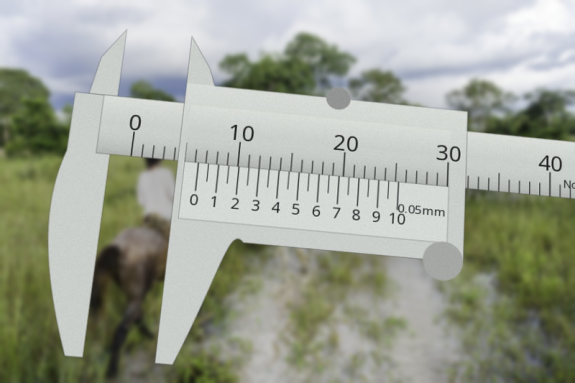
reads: 6.3
